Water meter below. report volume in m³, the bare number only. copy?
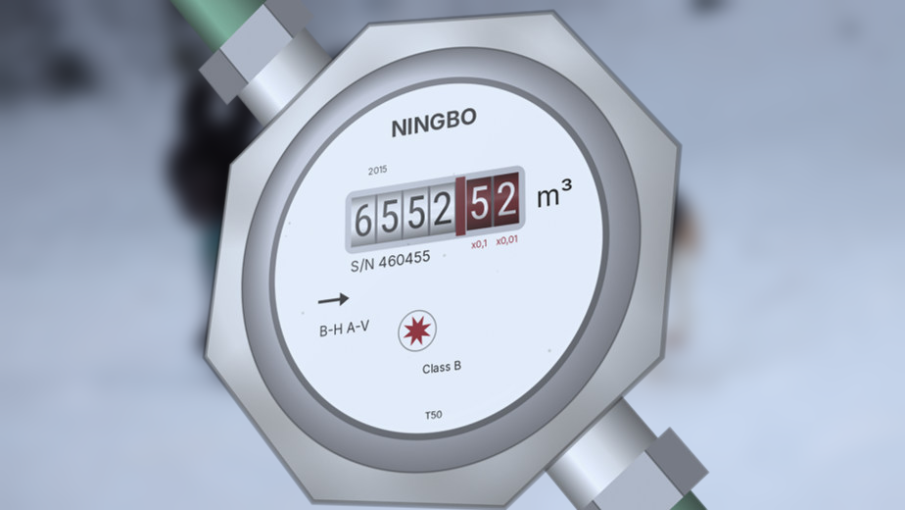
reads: 6552.52
